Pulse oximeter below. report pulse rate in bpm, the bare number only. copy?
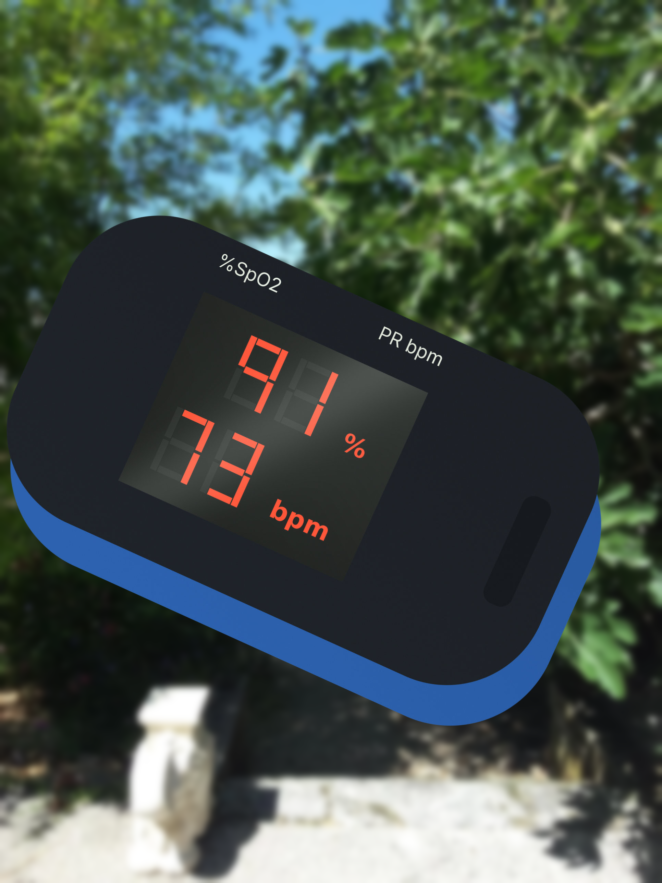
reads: 73
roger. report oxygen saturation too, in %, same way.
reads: 91
